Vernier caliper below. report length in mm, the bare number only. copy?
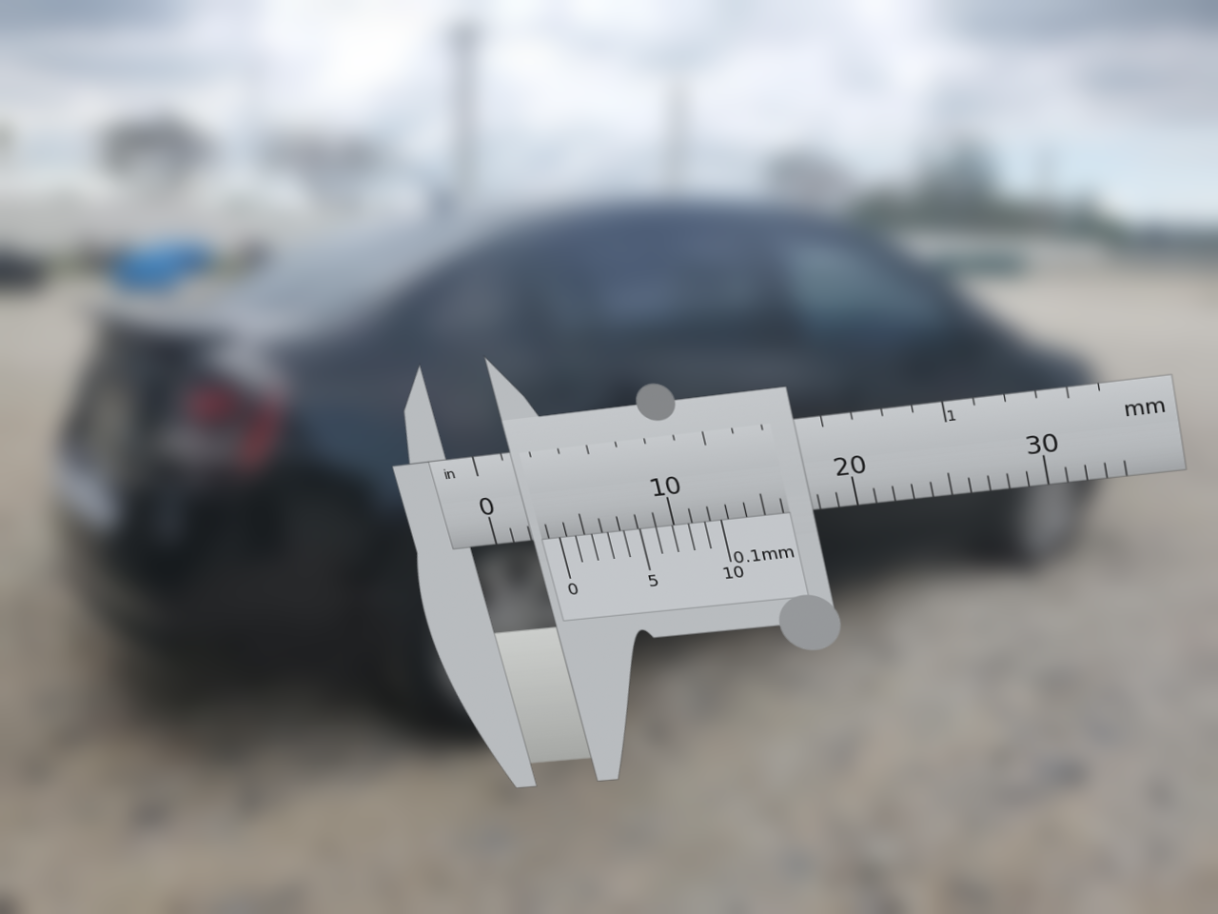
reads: 3.6
